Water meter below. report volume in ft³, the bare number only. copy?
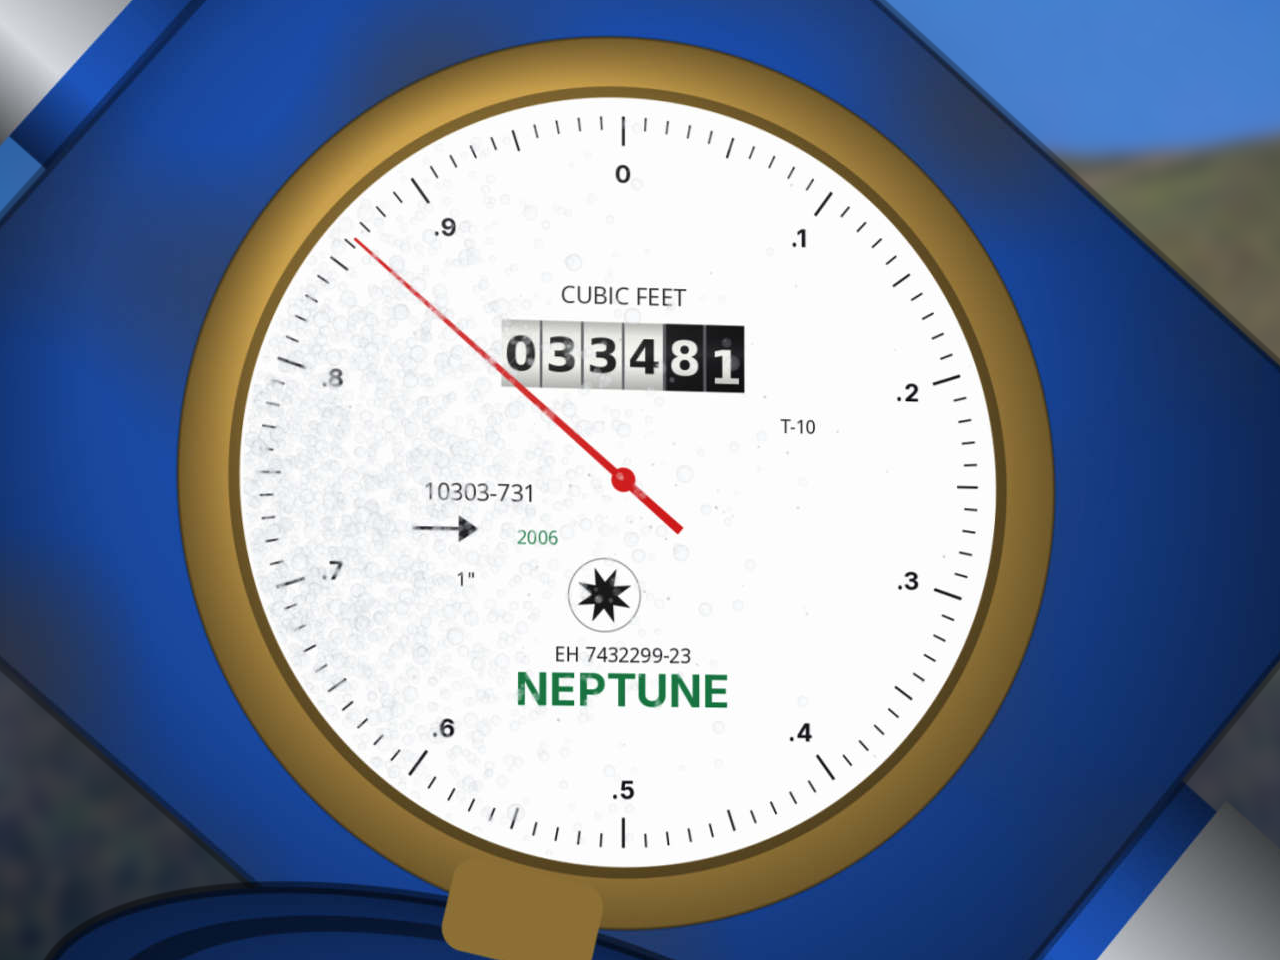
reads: 33480.86
